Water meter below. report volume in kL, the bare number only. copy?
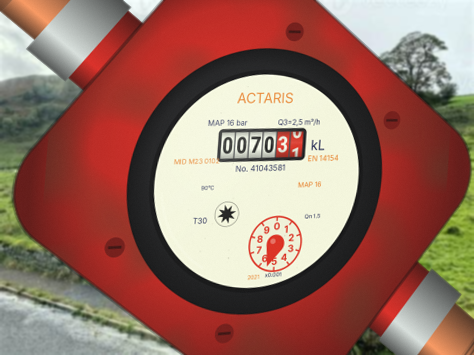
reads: 70.305
